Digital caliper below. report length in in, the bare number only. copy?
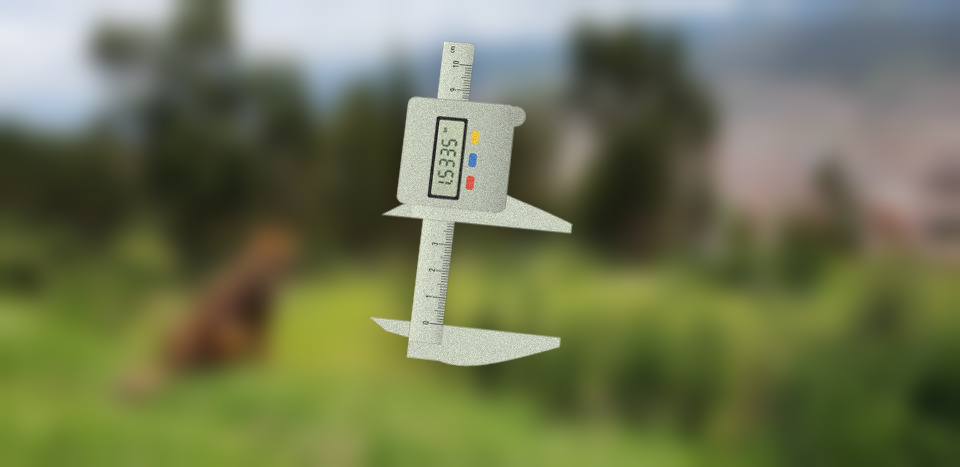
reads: 1.5335
